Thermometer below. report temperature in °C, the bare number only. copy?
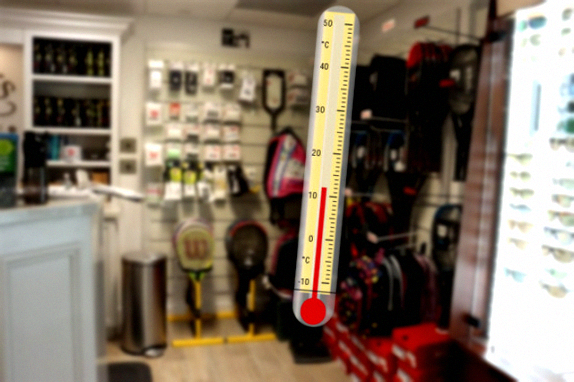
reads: 12
